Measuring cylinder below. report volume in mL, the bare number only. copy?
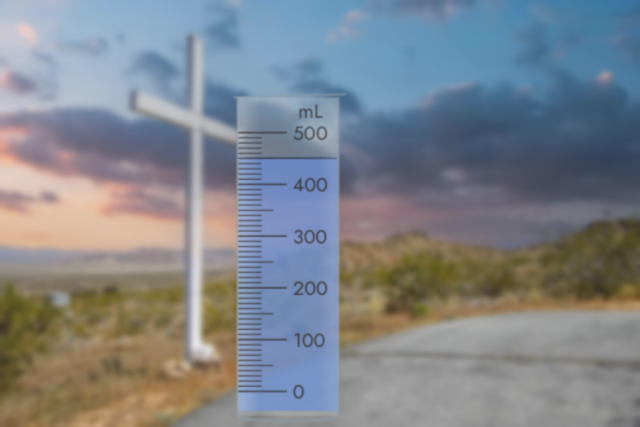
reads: 450
